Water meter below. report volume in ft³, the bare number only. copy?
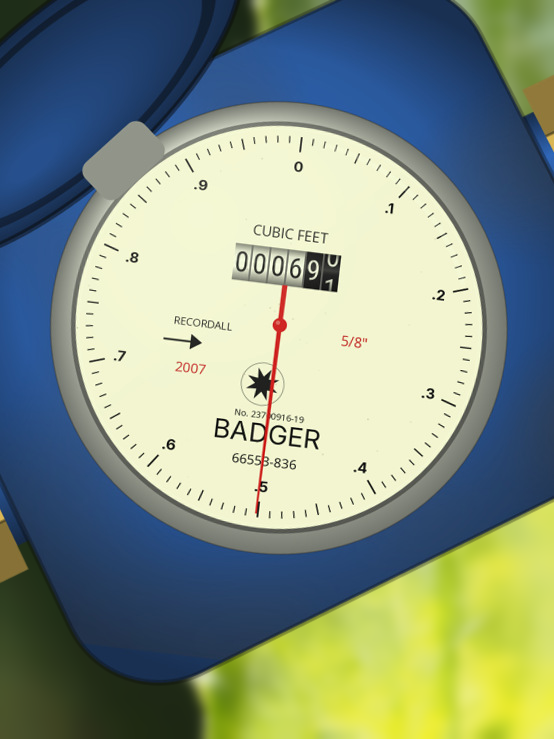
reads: 690.50
